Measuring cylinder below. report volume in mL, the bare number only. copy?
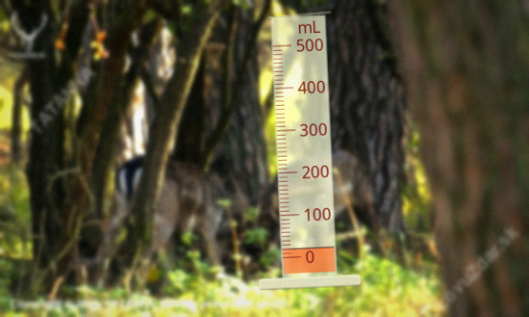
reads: 20
